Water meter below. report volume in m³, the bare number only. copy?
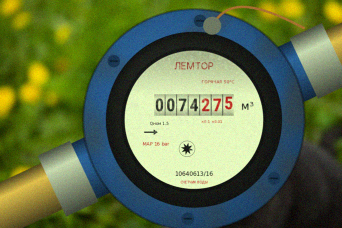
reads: 74.275
